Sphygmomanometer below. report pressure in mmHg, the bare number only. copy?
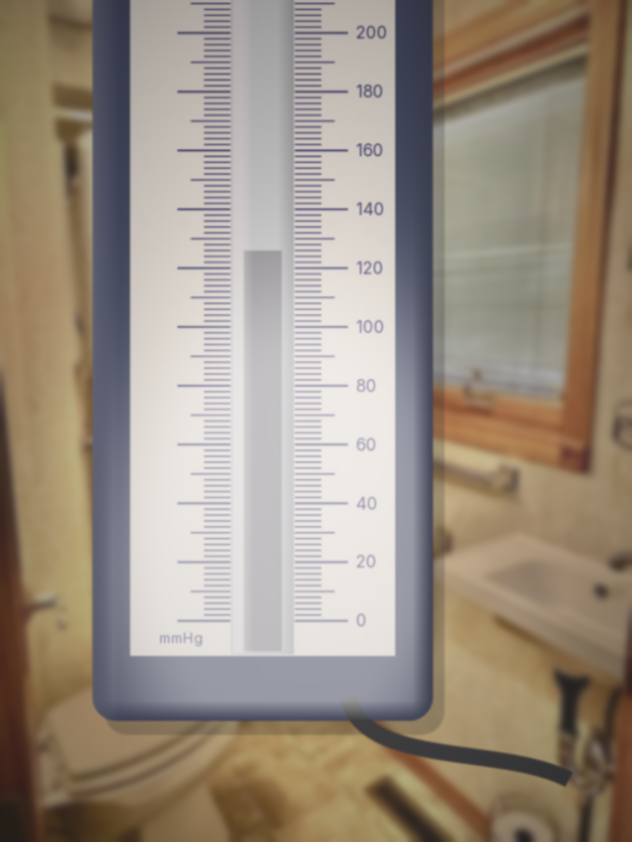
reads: 126
